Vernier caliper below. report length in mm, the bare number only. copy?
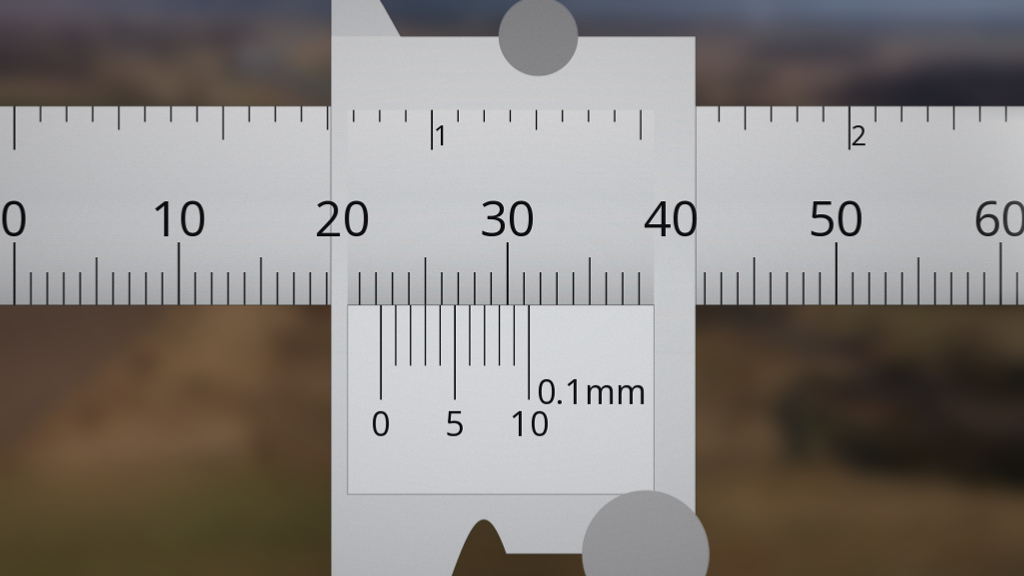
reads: 22.3
